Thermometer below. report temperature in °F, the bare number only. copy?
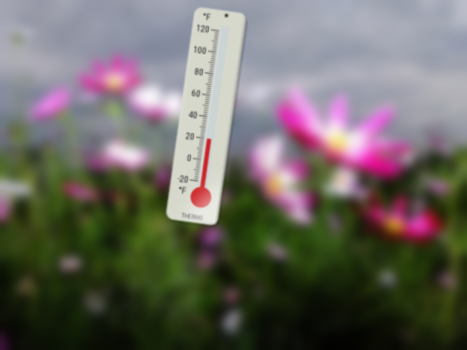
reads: 20
